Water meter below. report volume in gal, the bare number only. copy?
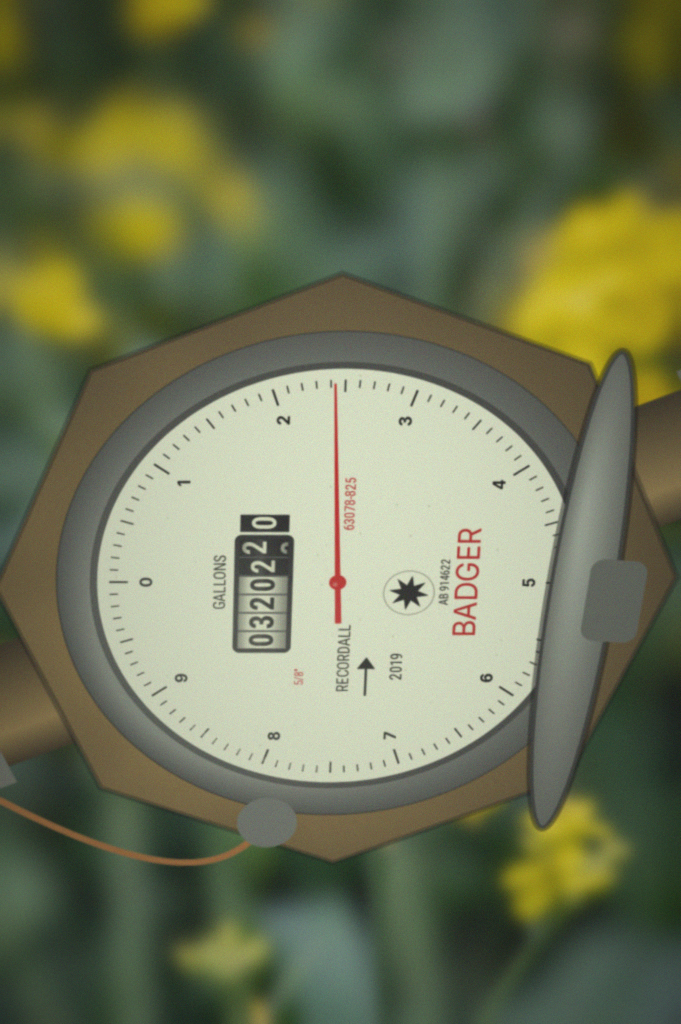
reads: 320222.4
